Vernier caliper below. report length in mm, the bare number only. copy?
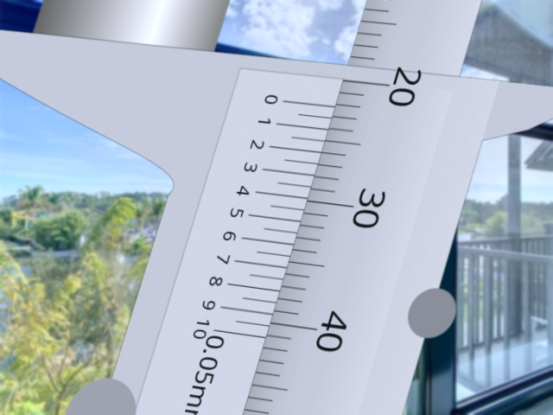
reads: 22.2
